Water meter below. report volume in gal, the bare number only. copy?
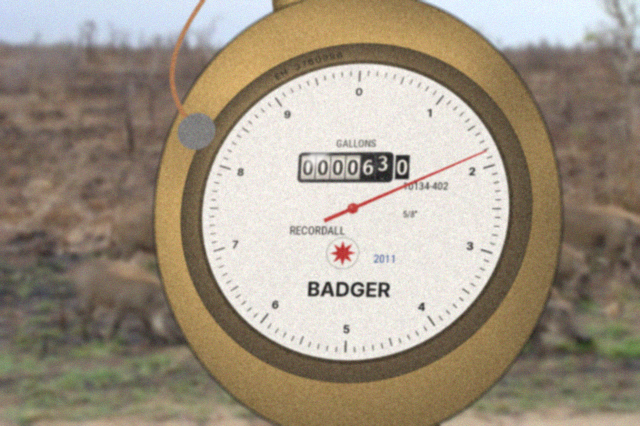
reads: 631.8
